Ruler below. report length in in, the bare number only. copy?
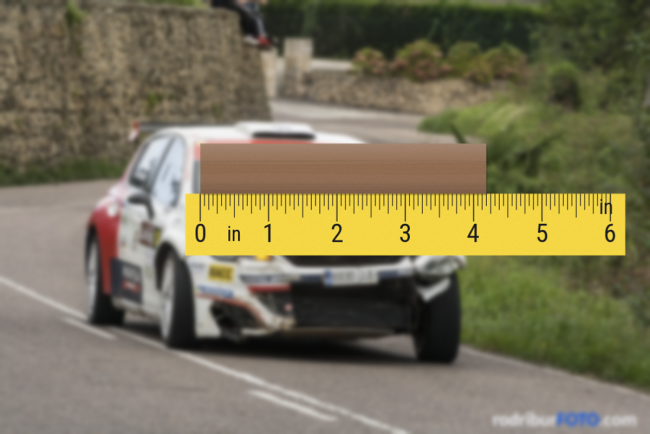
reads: 4.1875
